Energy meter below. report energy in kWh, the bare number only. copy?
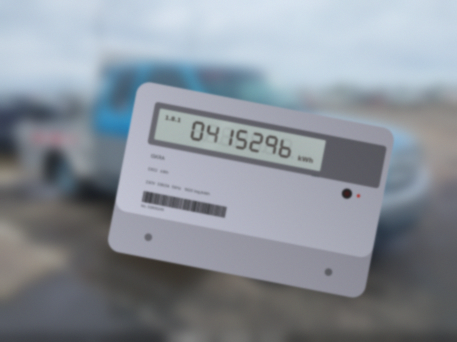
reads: 415296
